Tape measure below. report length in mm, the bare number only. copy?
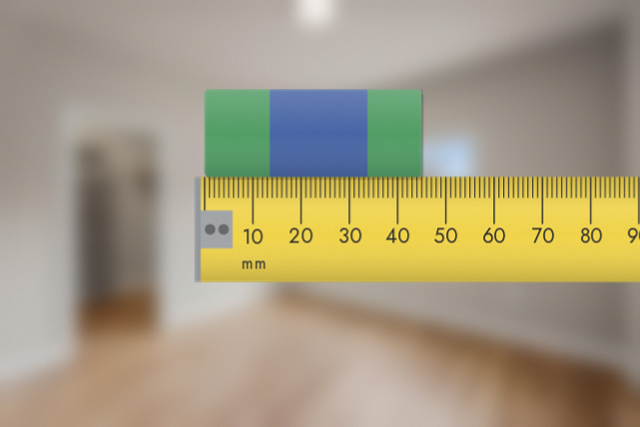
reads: 45
